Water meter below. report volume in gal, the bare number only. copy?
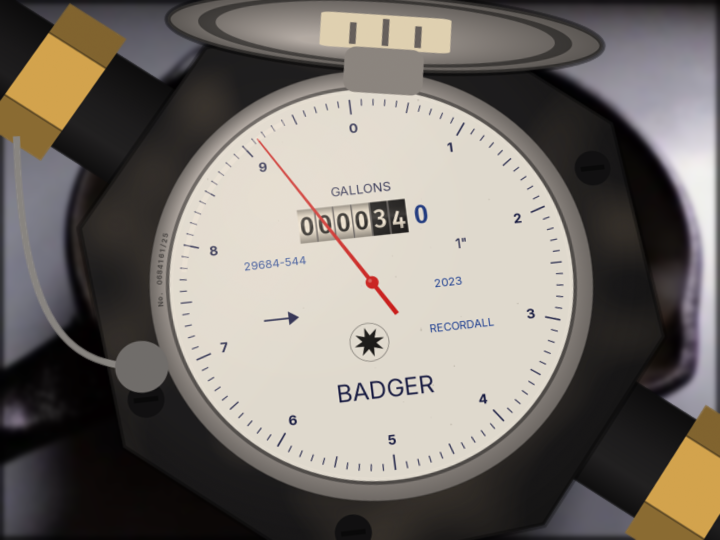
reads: 339.1
